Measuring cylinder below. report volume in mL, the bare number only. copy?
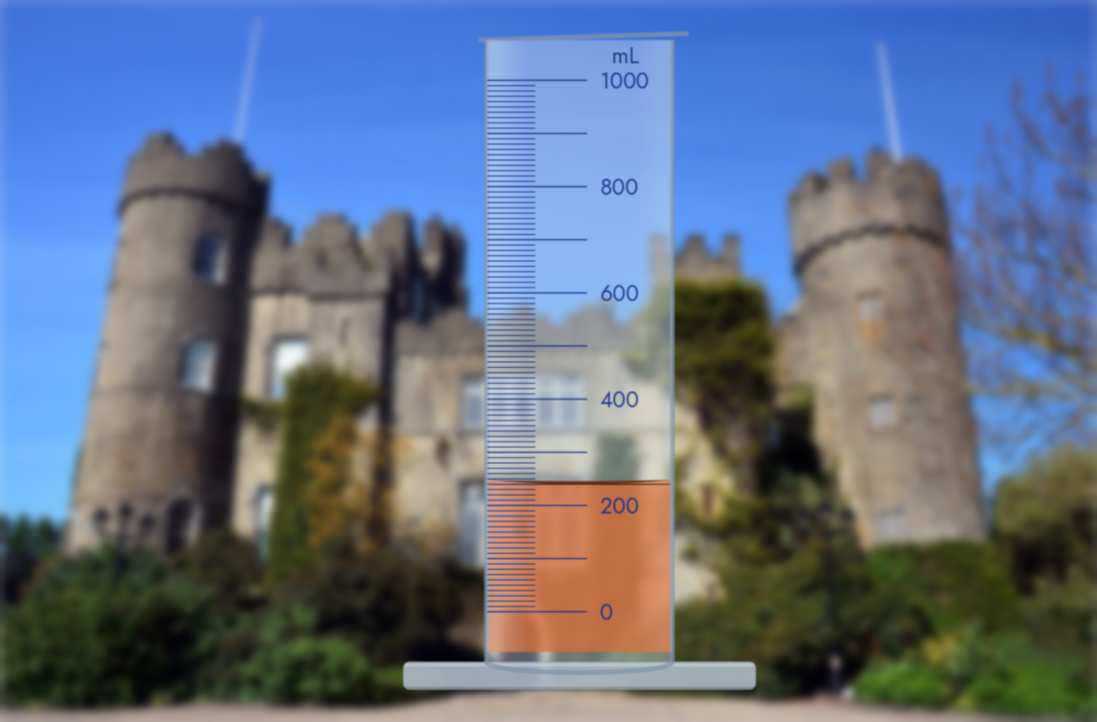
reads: 240
